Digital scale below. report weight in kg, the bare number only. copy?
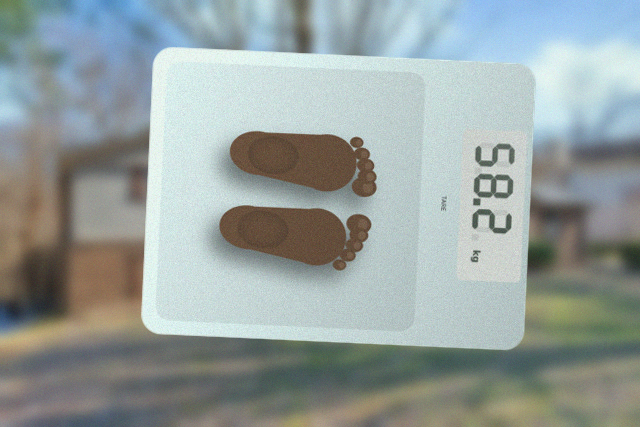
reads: 58.2
